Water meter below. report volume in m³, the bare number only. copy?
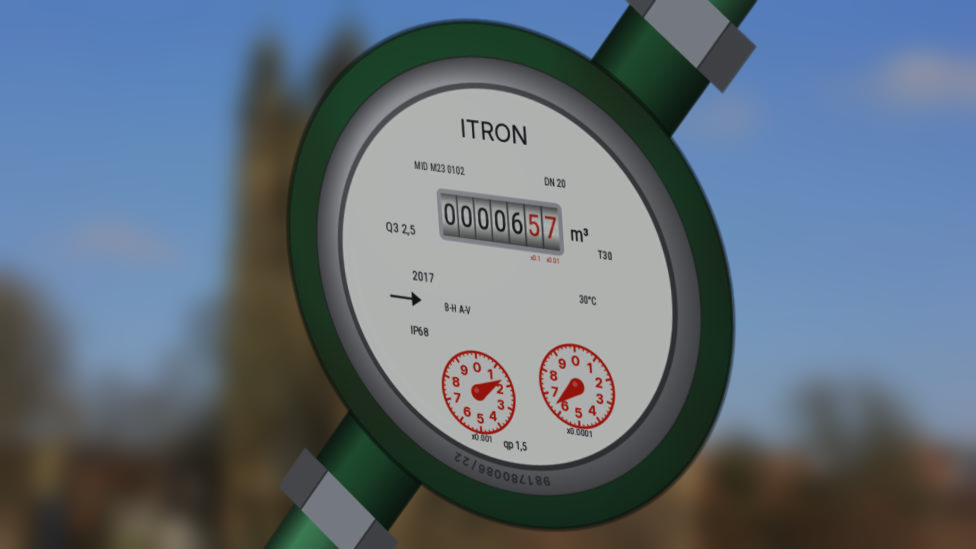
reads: 6.5716
